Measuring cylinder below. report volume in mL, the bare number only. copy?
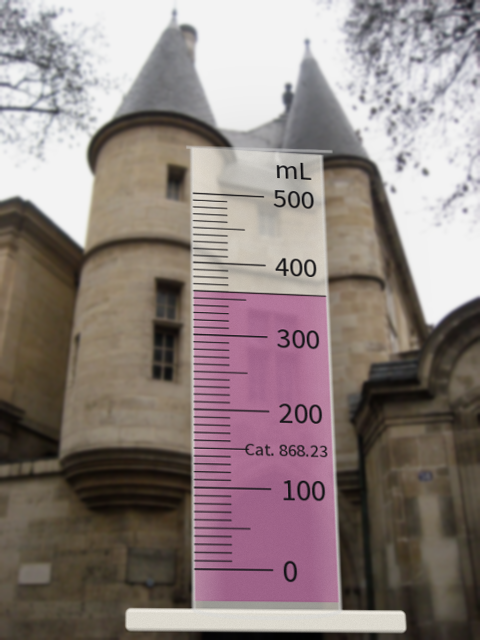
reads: 360
